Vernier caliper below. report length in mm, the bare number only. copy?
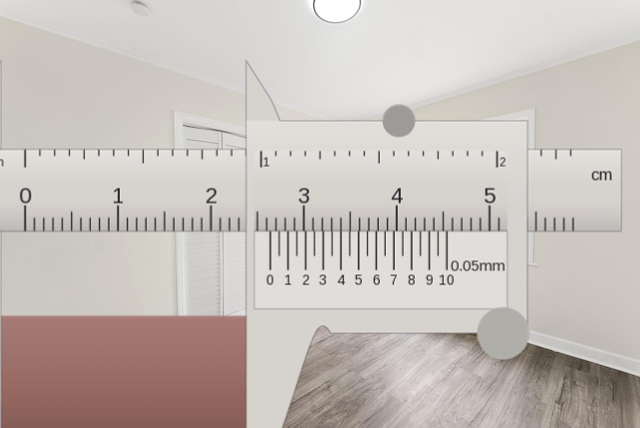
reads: 26.4
